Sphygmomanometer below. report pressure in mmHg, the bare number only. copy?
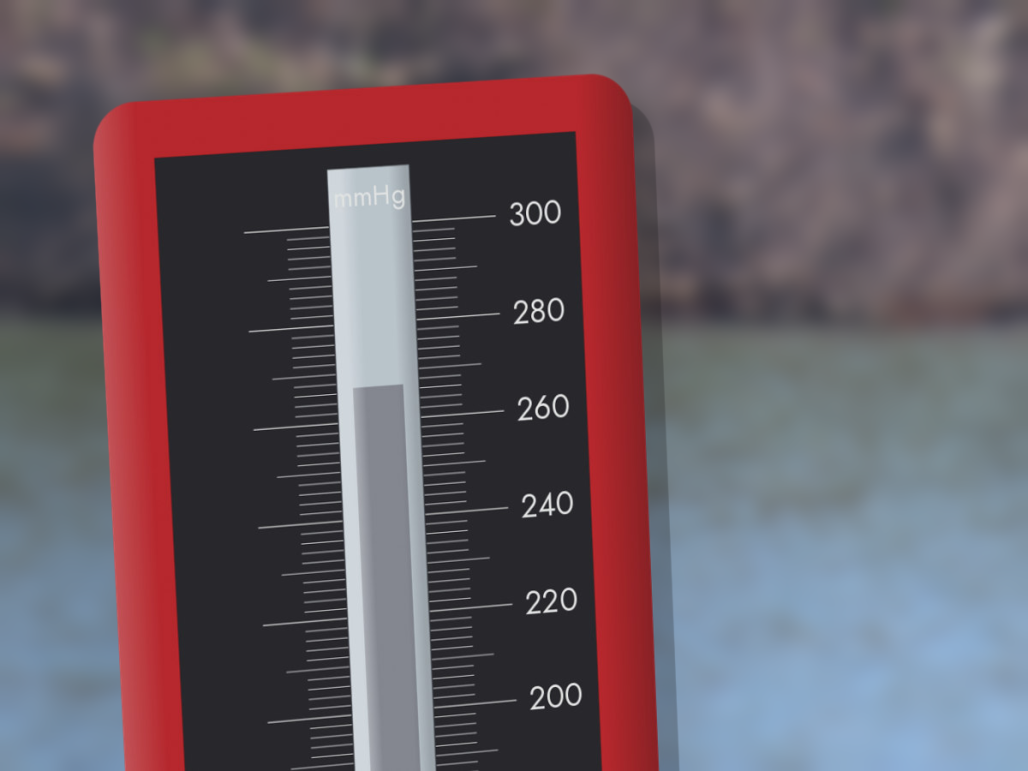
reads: 267
